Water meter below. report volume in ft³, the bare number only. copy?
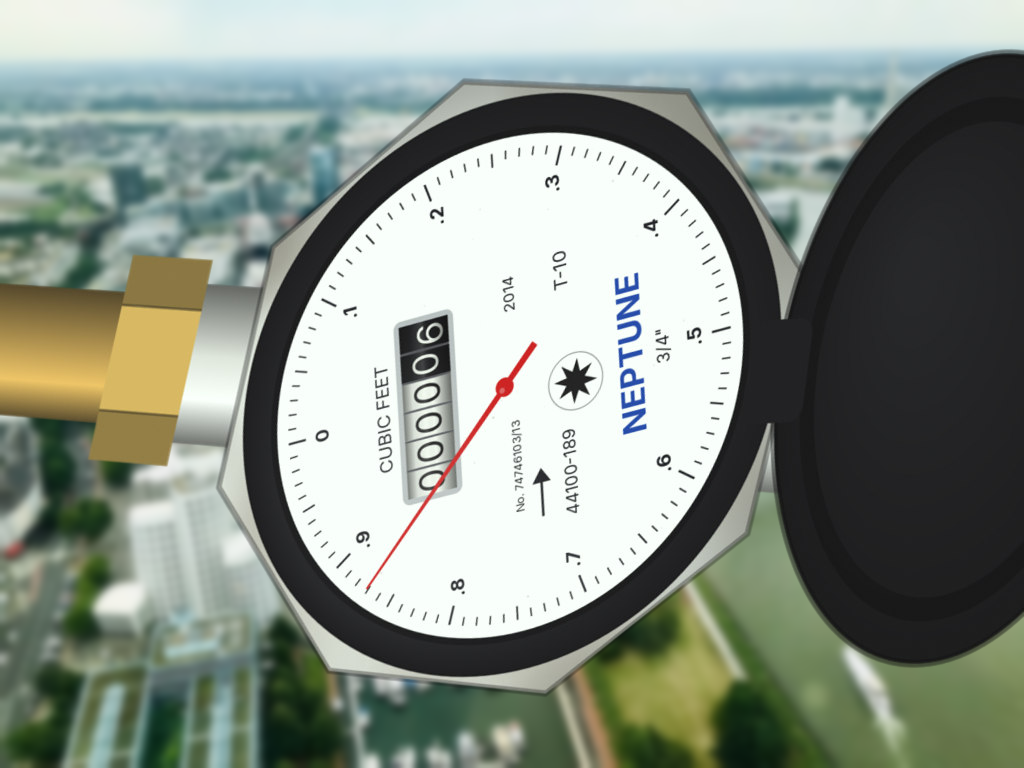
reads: 5.87
